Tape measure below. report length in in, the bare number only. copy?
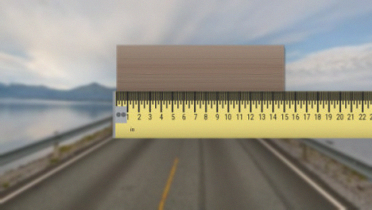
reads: 15
